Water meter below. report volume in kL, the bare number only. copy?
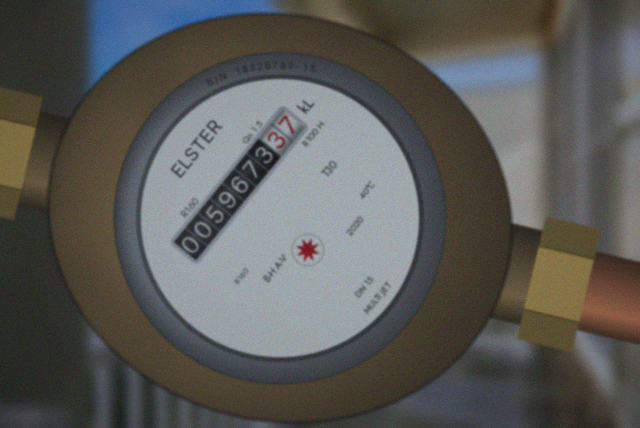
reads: 59673.37
